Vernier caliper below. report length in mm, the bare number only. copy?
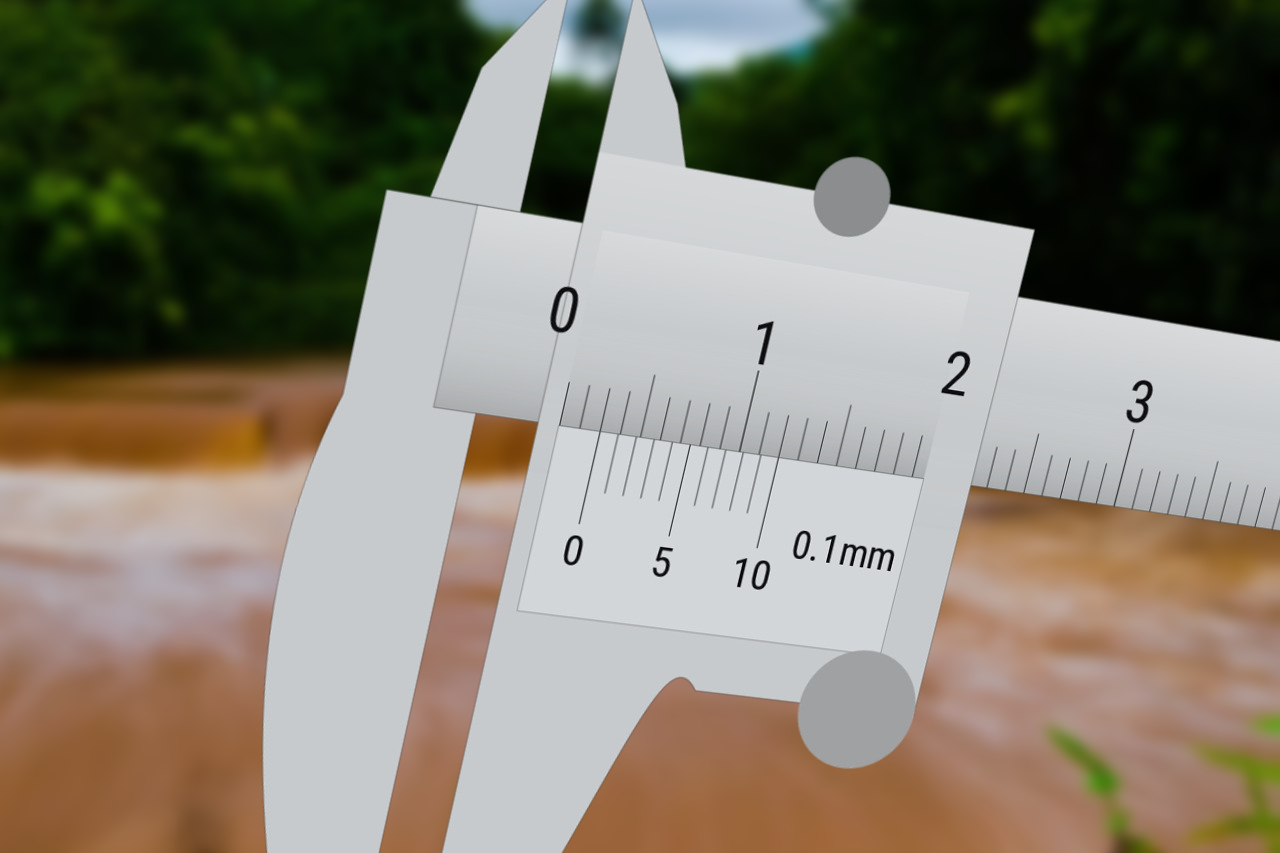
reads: 3.0
